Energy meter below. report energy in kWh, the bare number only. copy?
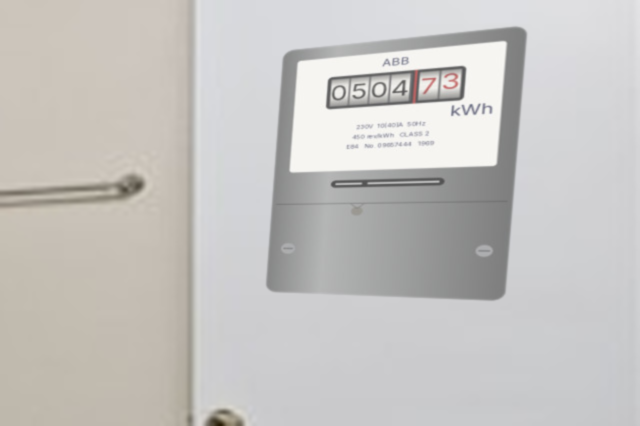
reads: 504.73
